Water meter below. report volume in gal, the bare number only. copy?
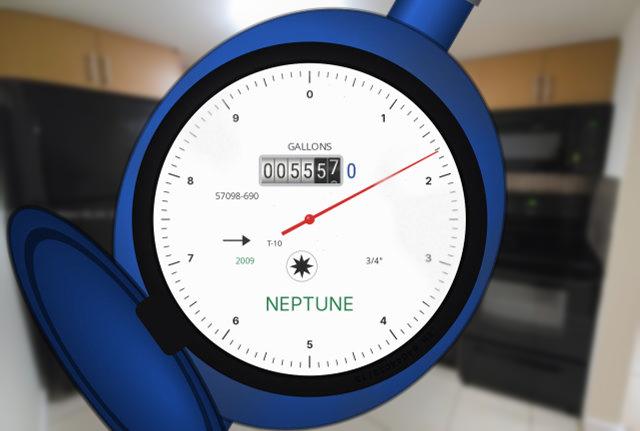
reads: 55571.7
